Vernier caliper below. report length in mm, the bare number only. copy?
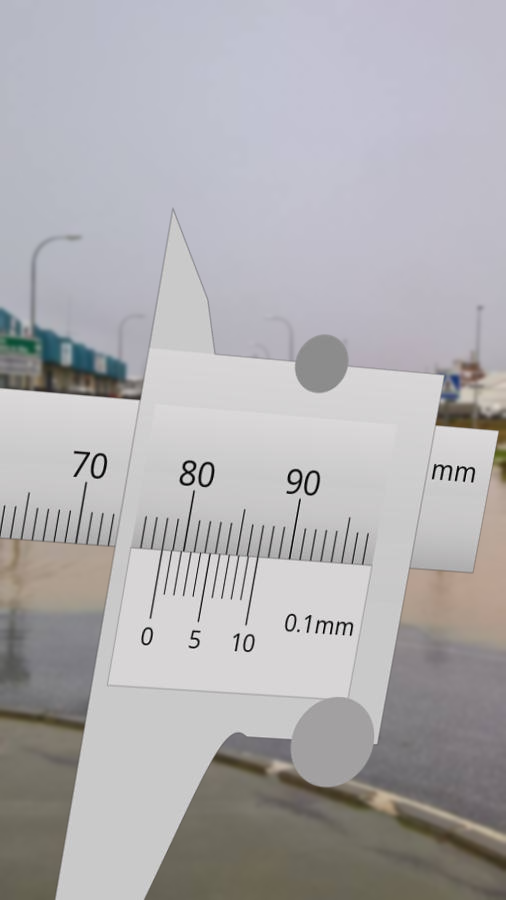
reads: 78.0
